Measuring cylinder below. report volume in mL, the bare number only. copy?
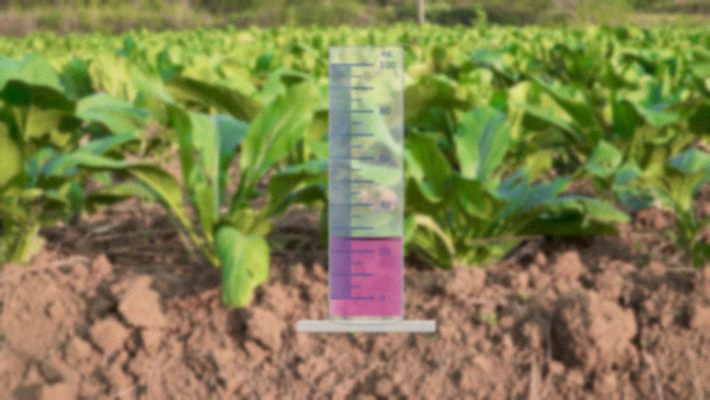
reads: 25
